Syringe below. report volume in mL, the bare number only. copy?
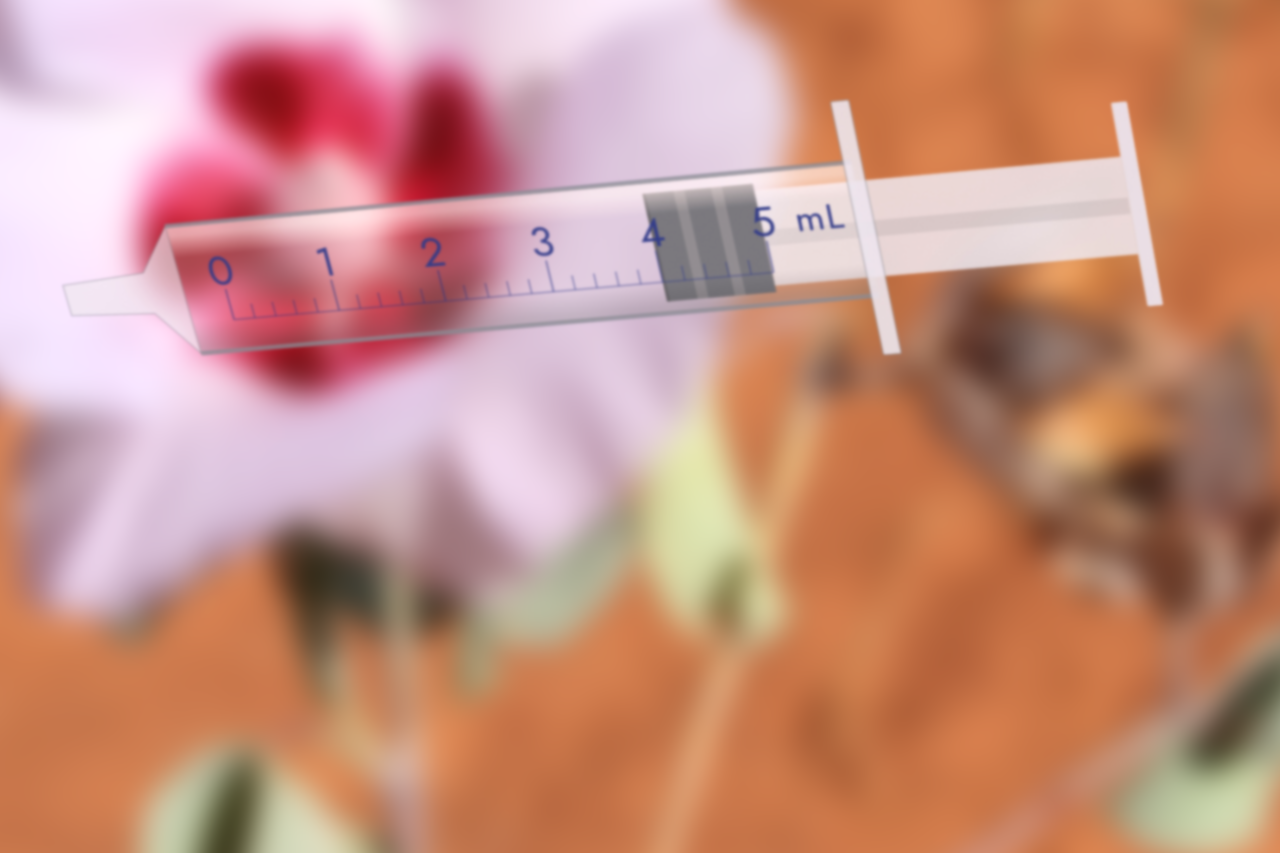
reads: 4
